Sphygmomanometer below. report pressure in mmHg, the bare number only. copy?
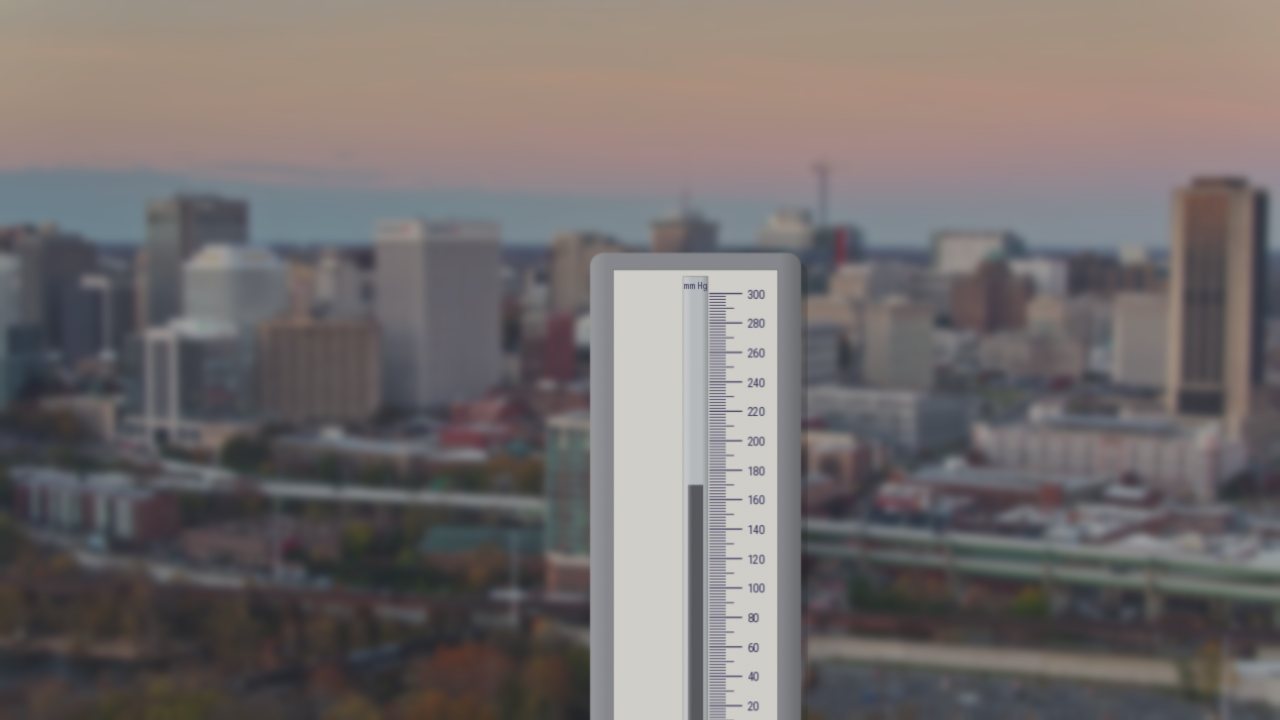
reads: 170
